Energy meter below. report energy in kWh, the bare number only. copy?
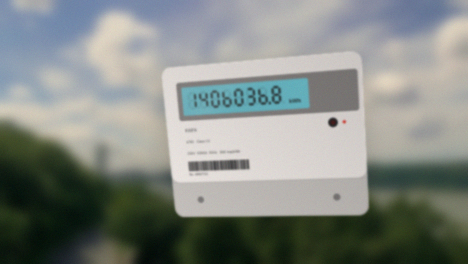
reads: 1406036.8
